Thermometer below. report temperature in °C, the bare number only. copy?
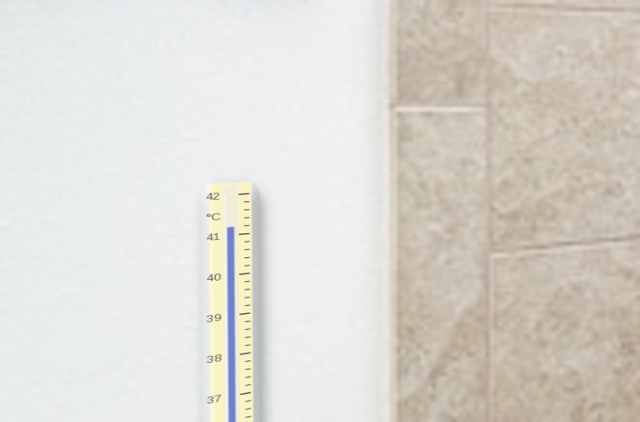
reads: 41.2
